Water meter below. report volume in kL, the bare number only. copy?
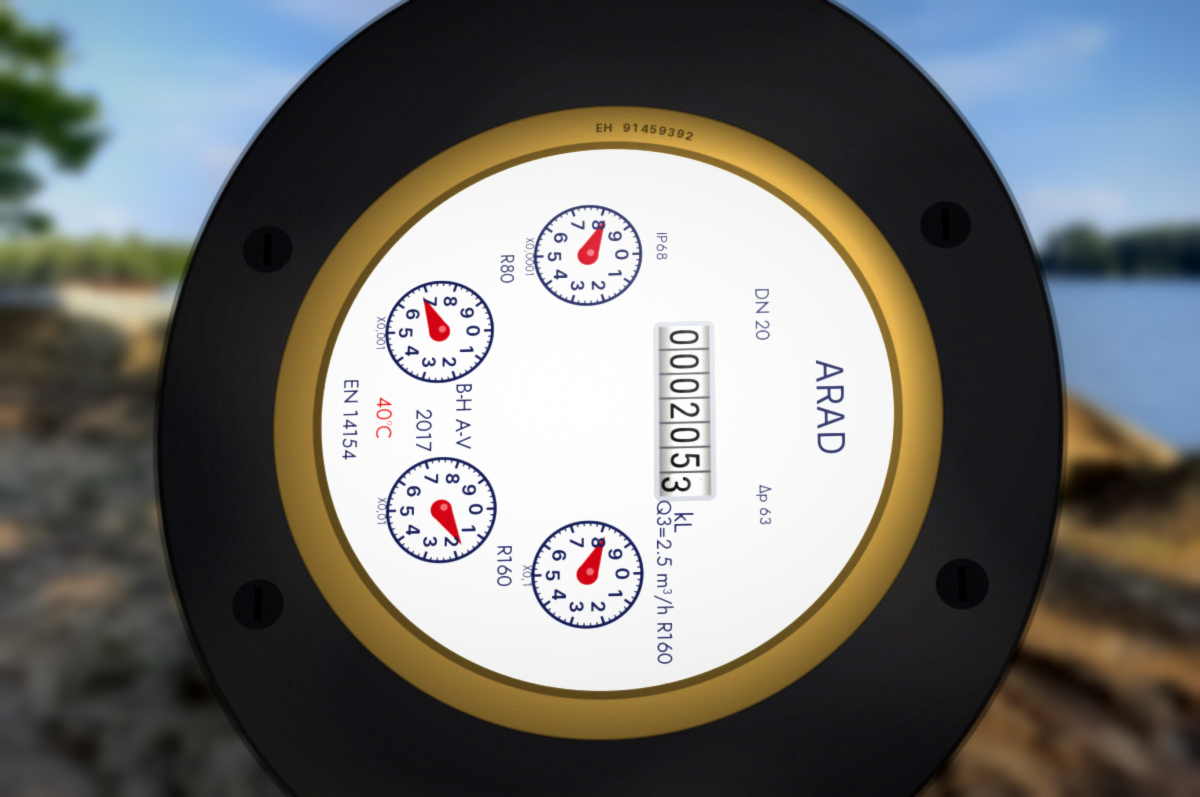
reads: 2052.8168
